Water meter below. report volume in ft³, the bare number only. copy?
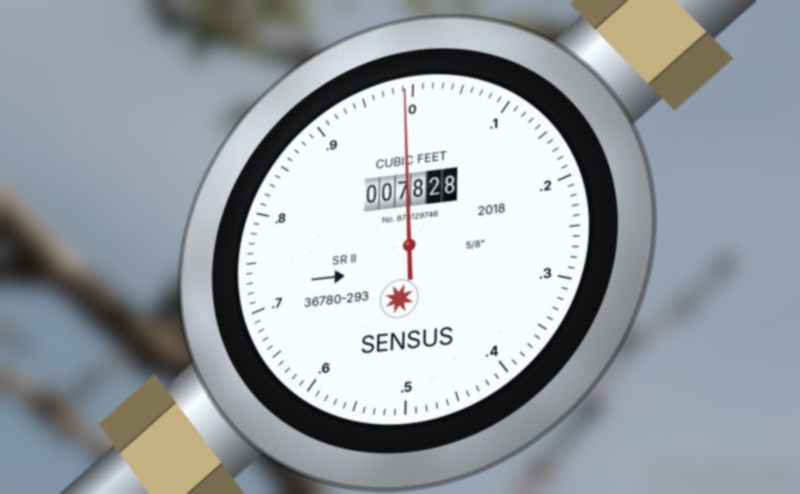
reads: 7827.99
